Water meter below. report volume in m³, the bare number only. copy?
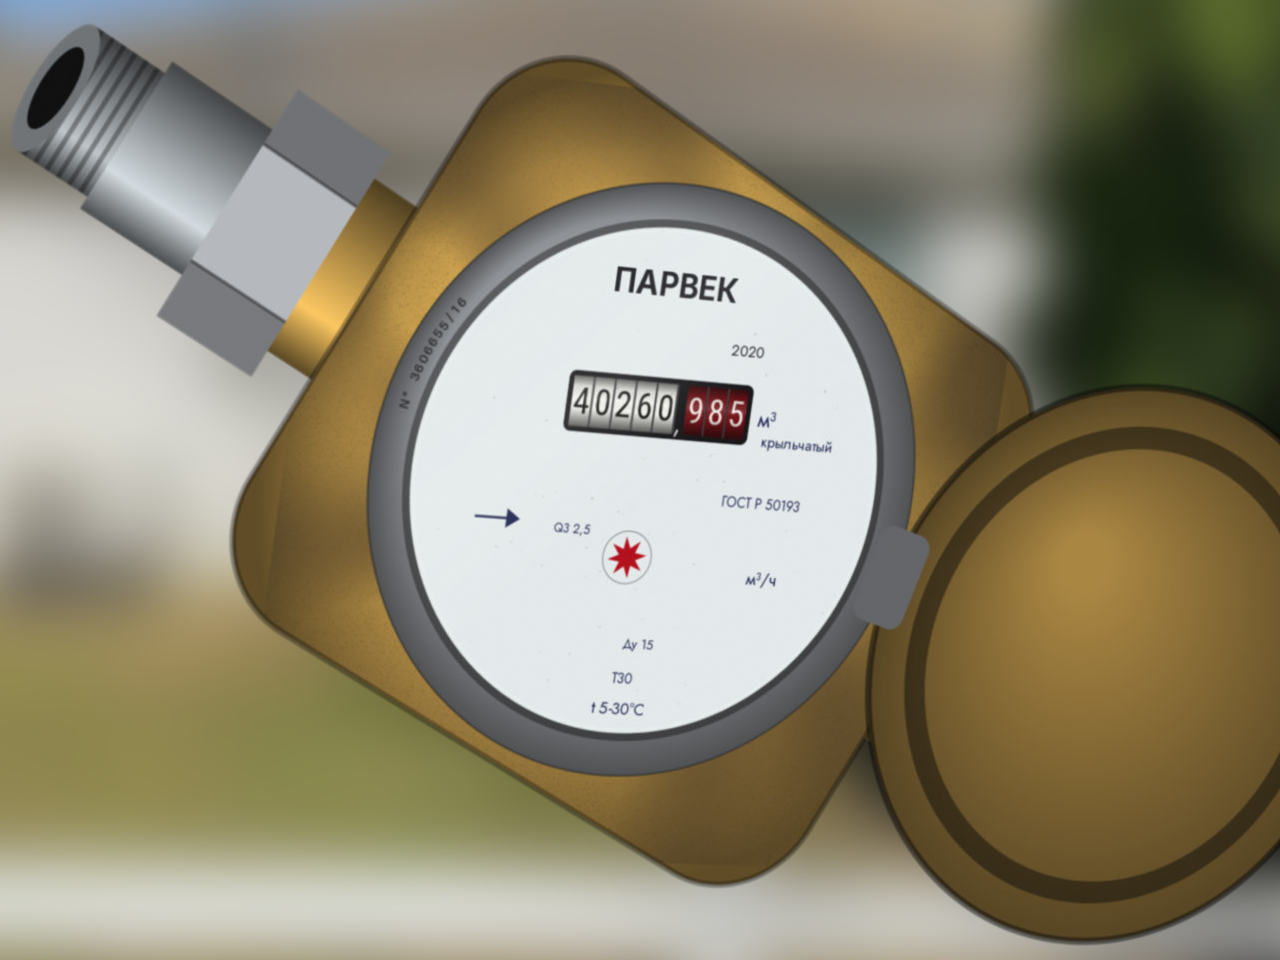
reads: 40260.985
